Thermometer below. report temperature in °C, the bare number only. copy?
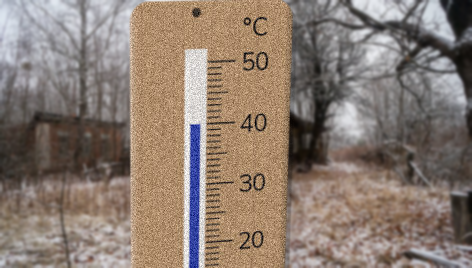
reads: 40
